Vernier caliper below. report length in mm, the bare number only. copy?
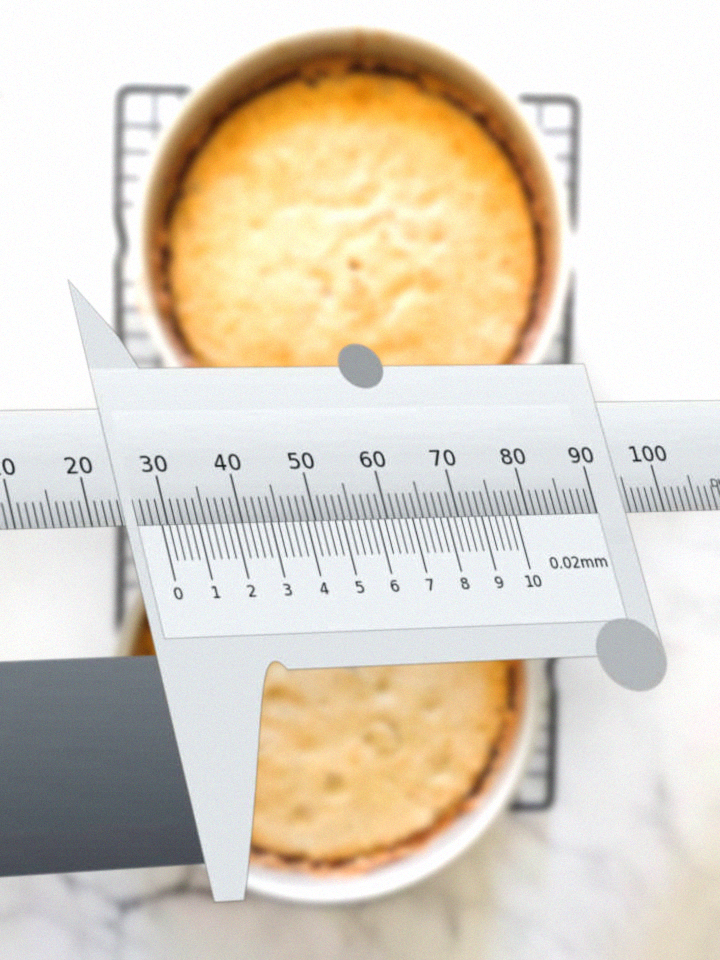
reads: 29.2
